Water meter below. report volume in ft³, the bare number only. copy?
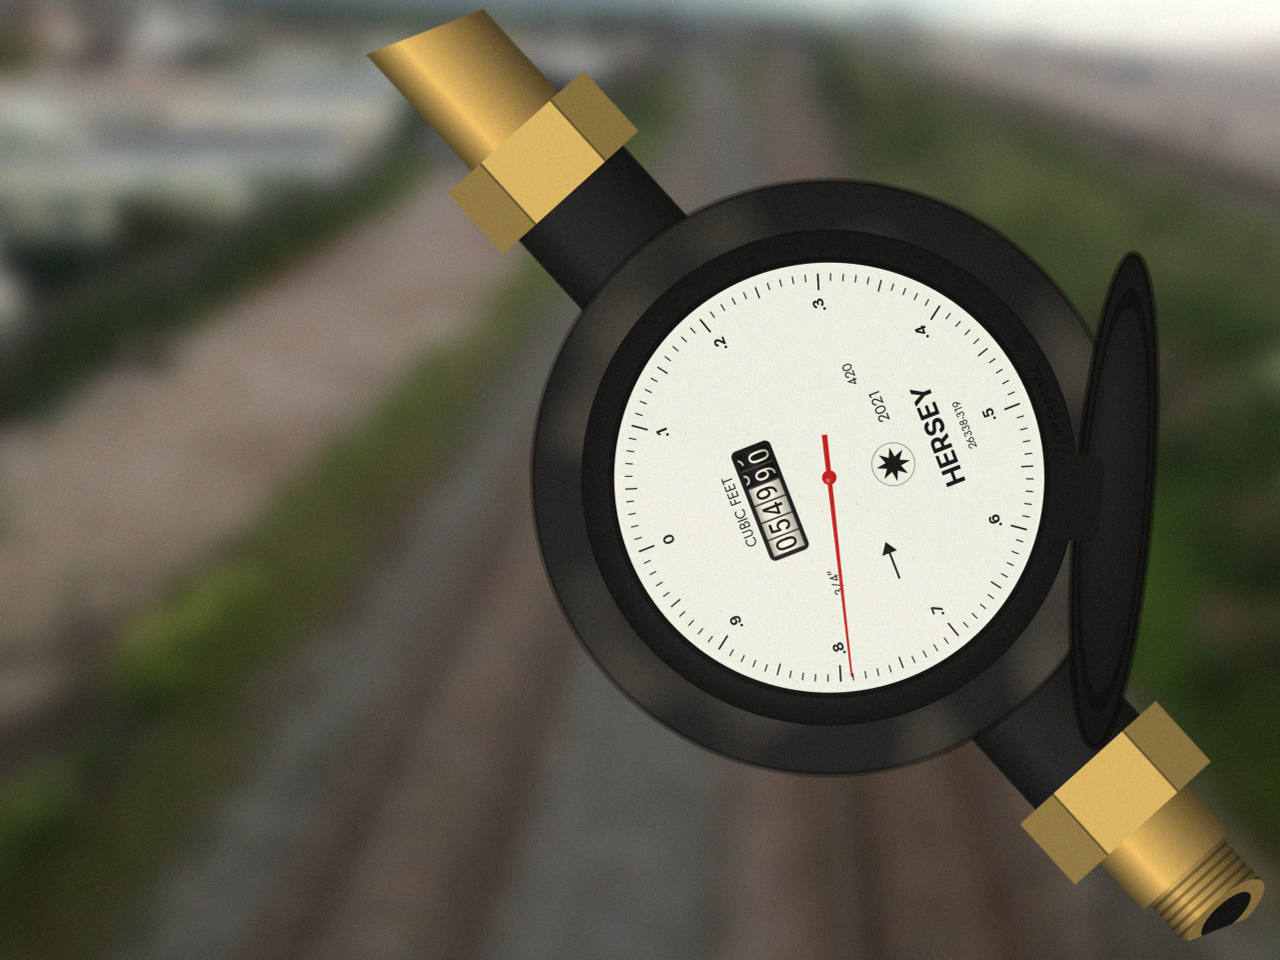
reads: 54989.79
